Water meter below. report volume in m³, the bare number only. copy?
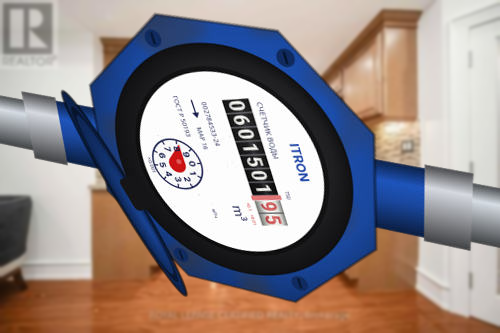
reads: 601501.958
